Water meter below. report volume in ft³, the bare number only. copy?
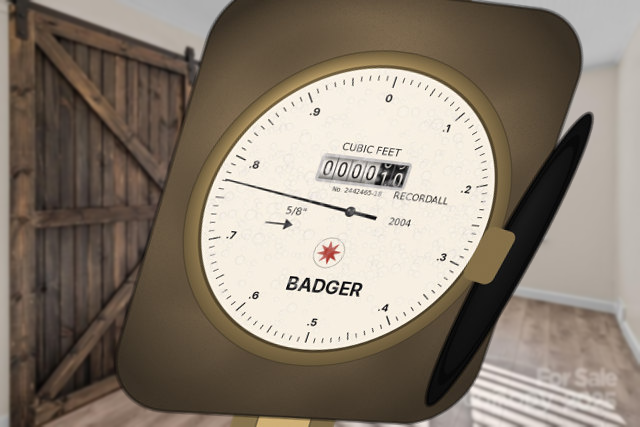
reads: 9.77
